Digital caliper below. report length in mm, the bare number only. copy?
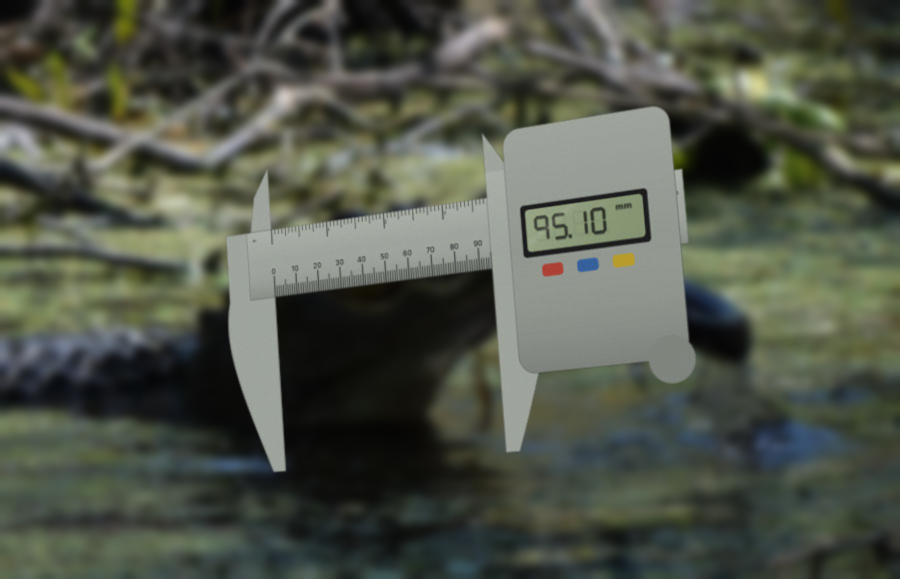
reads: 95.10
